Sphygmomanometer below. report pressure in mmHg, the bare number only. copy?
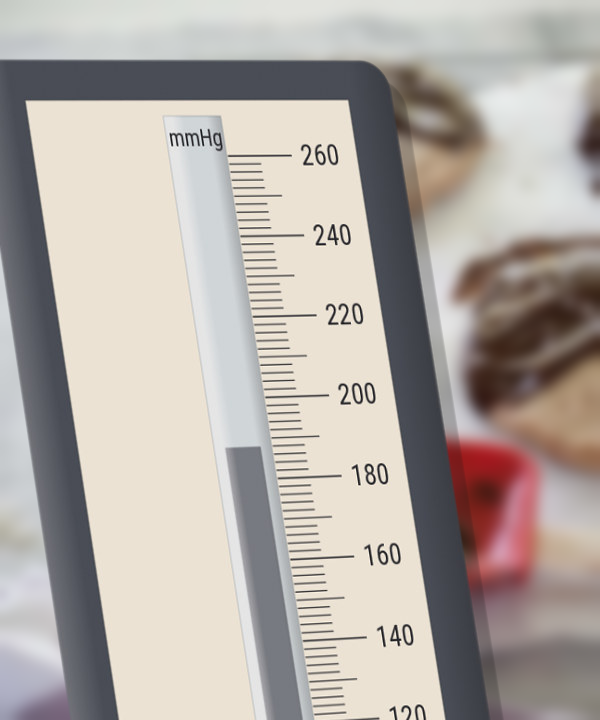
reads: 188
